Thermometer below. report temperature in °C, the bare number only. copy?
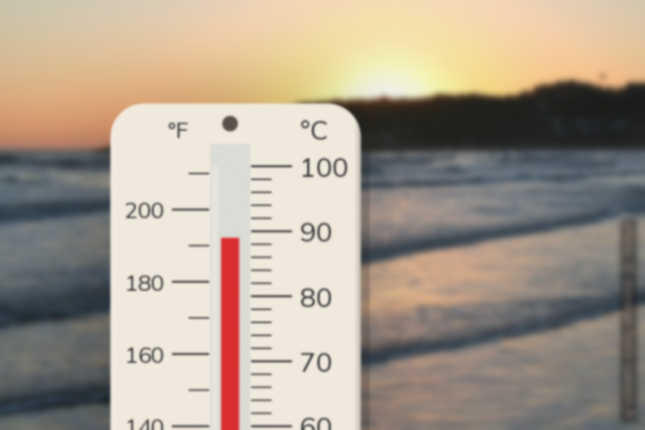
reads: 89
